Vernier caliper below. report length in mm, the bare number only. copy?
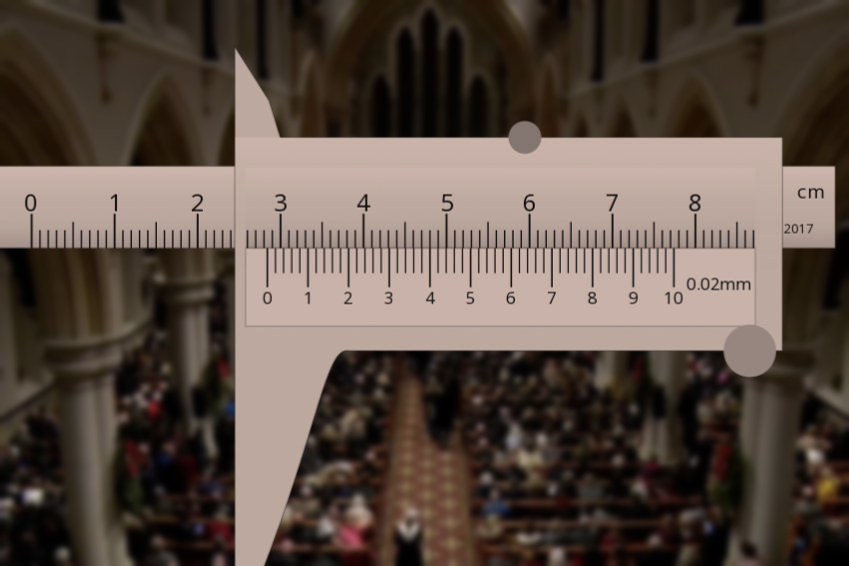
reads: 28.4
